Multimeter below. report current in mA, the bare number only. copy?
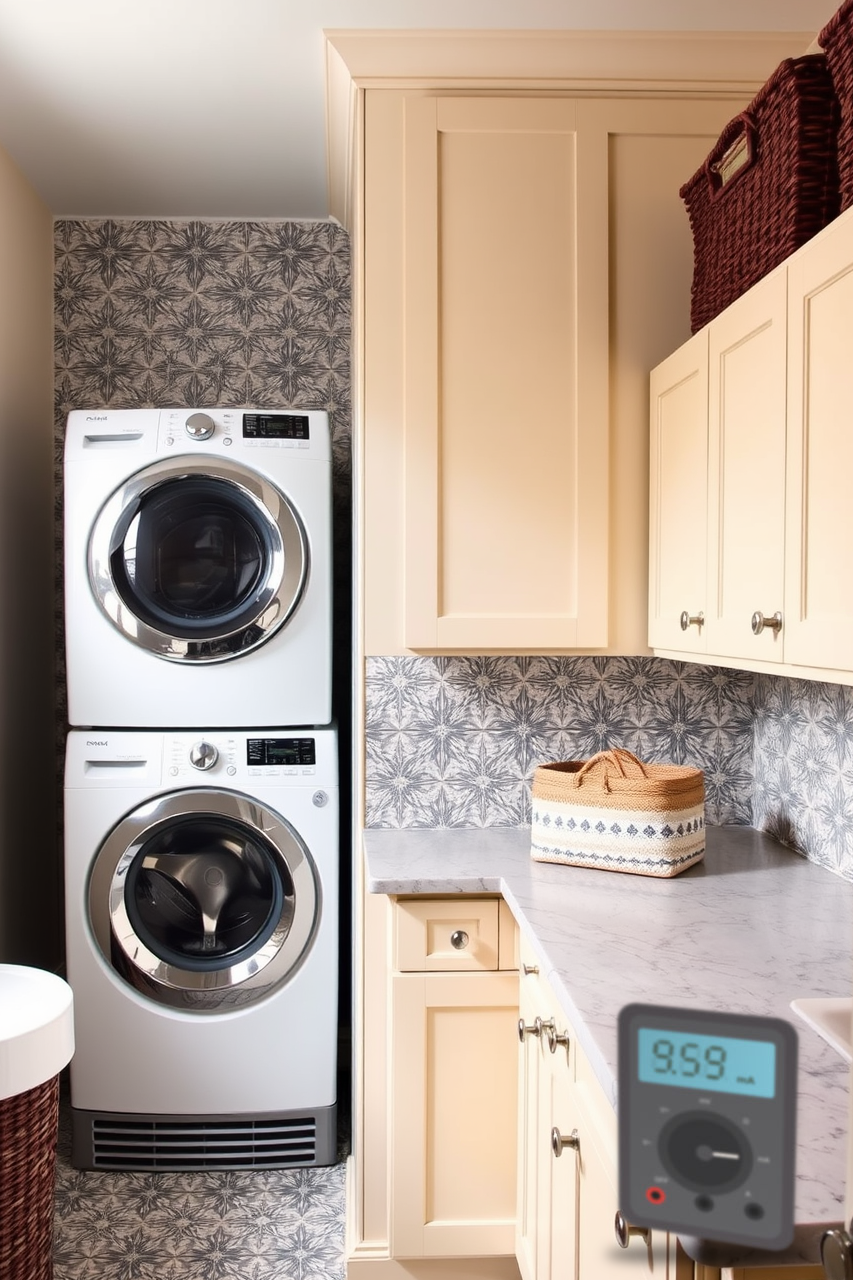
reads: 9.59
